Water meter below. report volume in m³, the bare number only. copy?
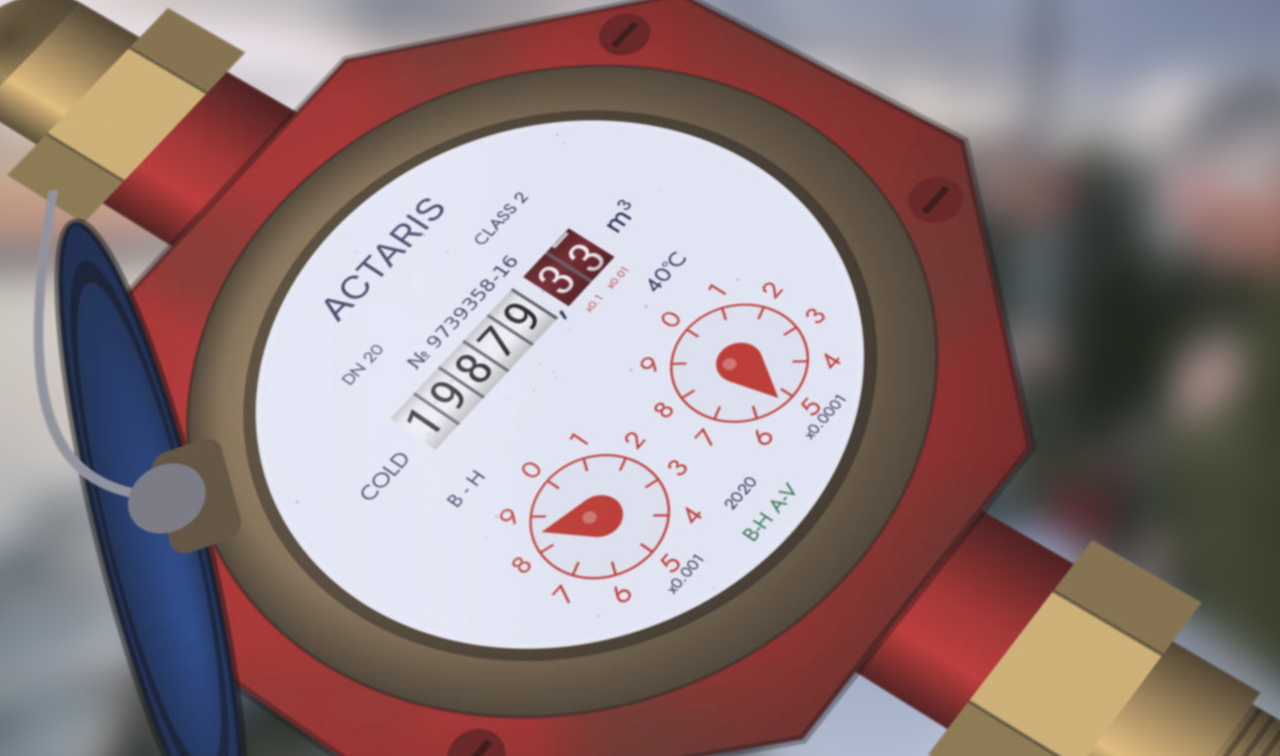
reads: 19879.3285
